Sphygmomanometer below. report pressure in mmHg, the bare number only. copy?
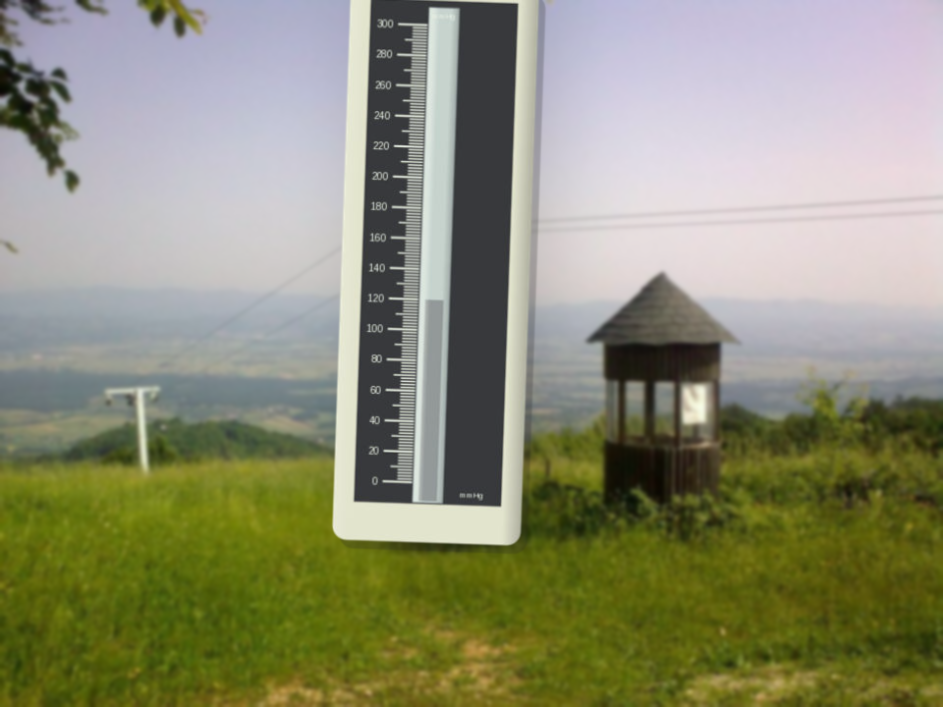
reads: 120
